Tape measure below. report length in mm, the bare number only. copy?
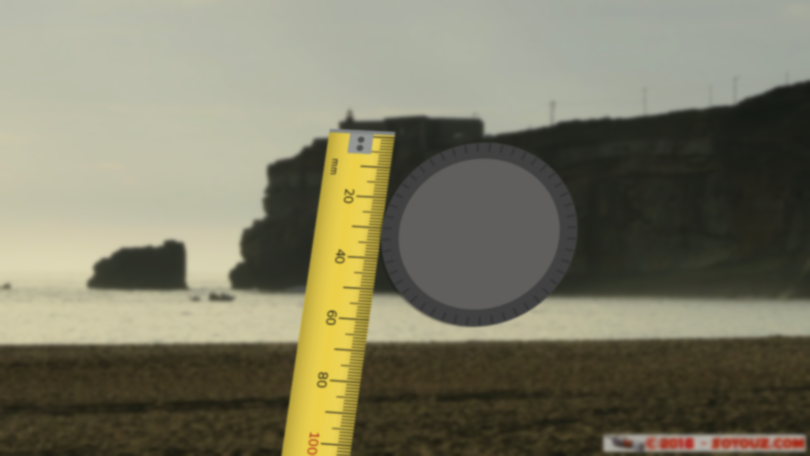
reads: 60
